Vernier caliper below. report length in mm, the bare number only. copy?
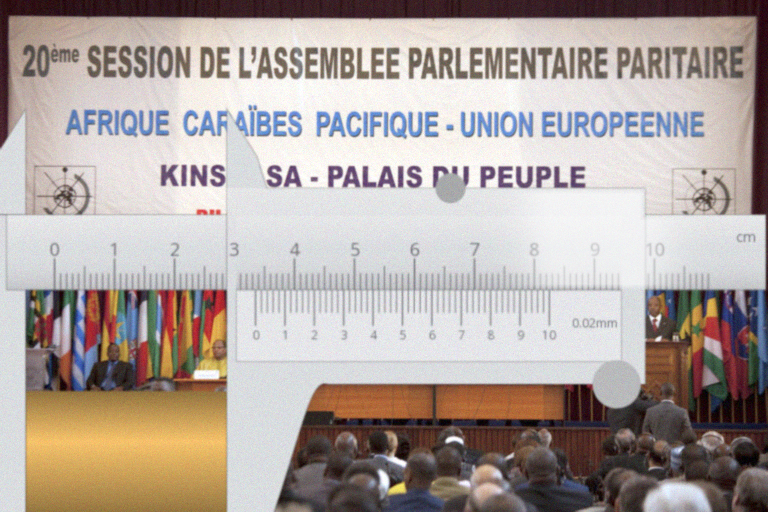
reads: 33.5
